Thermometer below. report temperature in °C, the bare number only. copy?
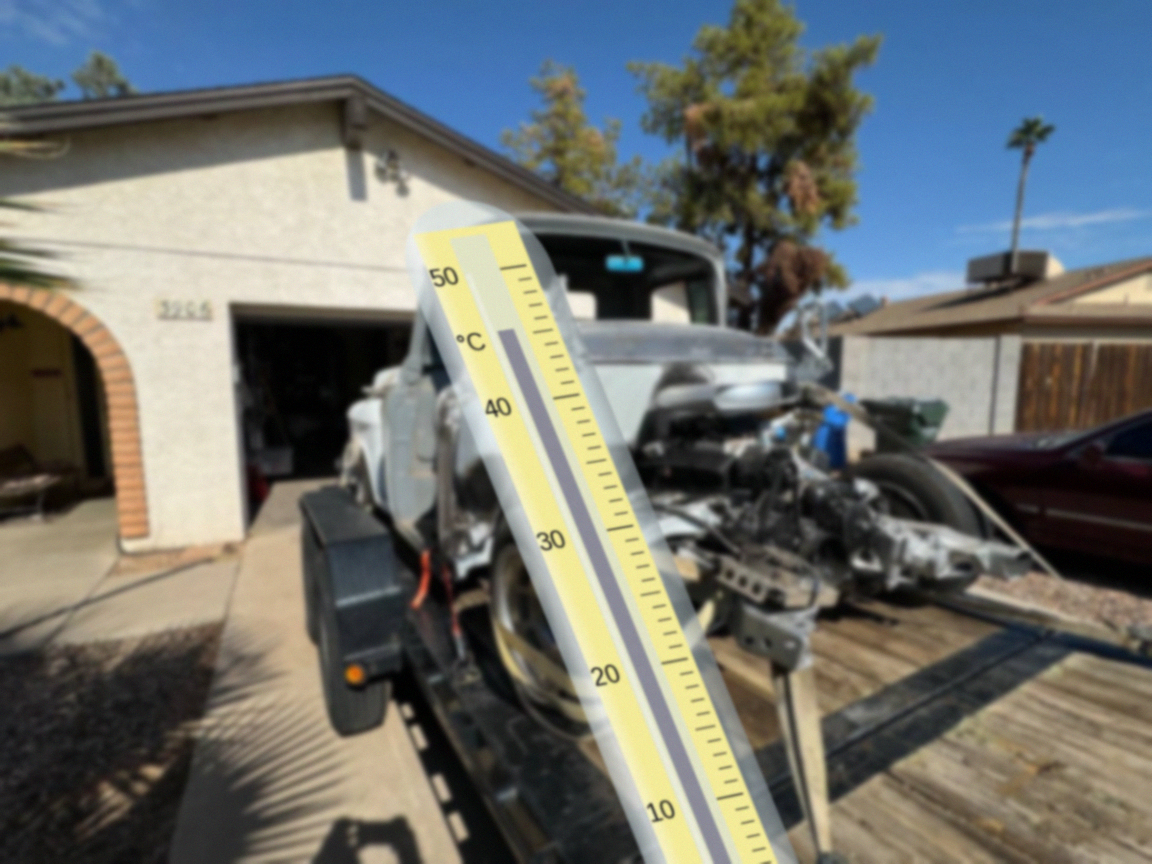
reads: 45.5
